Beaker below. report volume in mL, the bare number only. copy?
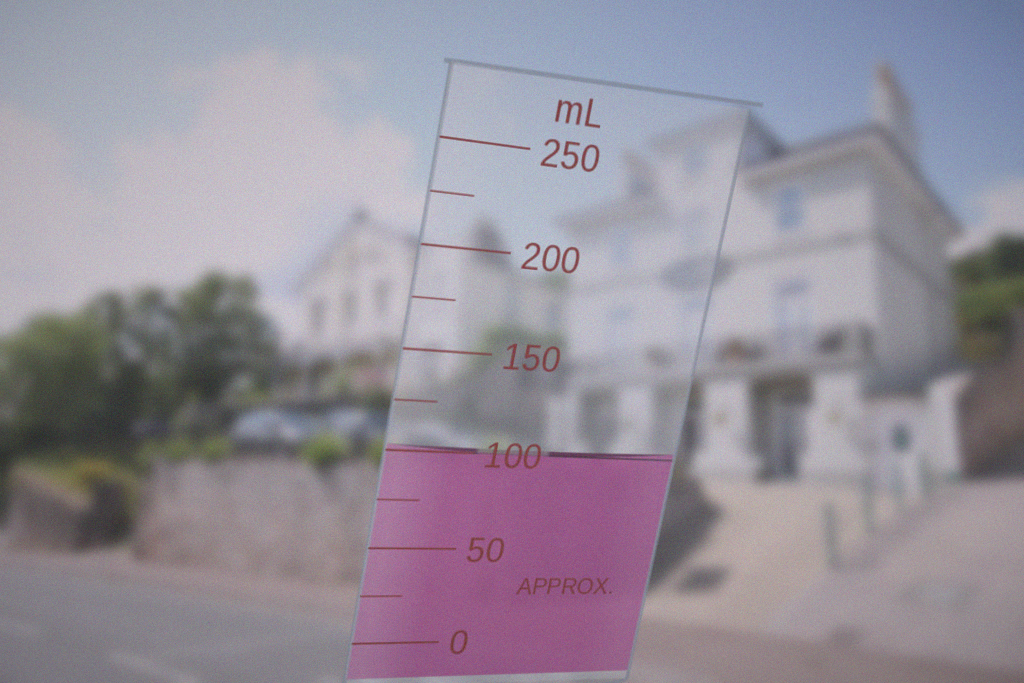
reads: 100
